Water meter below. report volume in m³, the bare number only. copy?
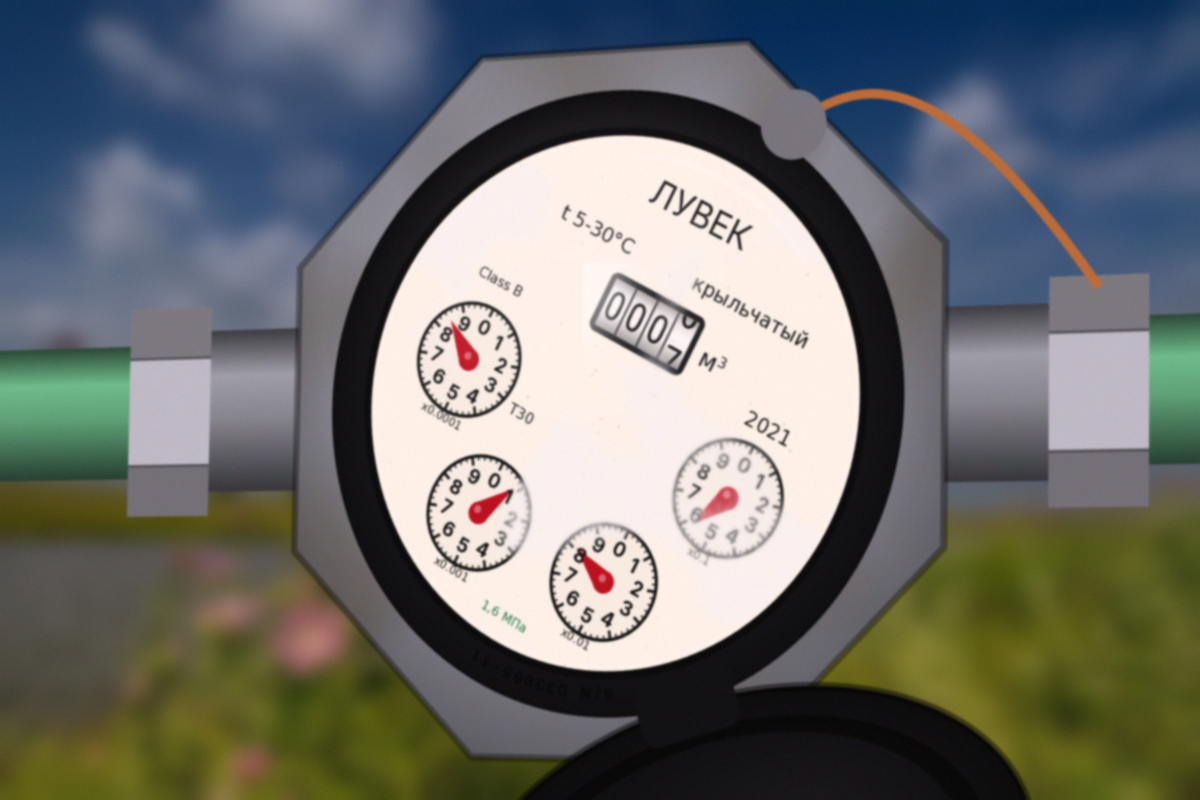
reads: 6.5808
